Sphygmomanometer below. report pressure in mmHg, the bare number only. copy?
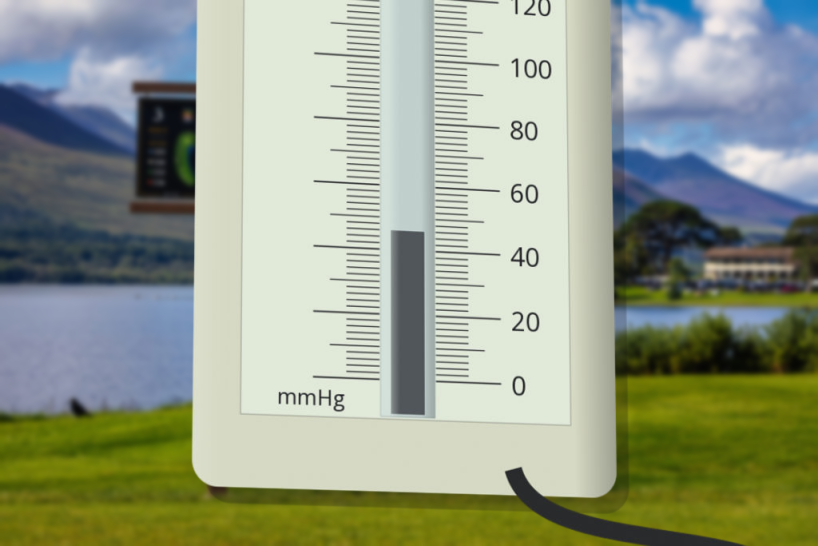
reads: 46
